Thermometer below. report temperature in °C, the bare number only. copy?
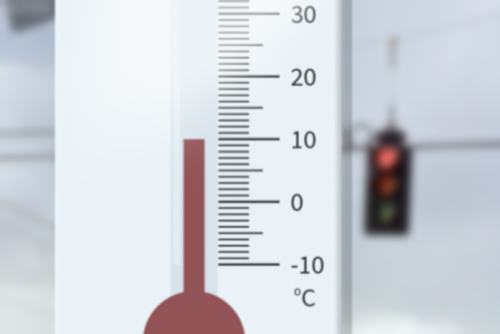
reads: 10
